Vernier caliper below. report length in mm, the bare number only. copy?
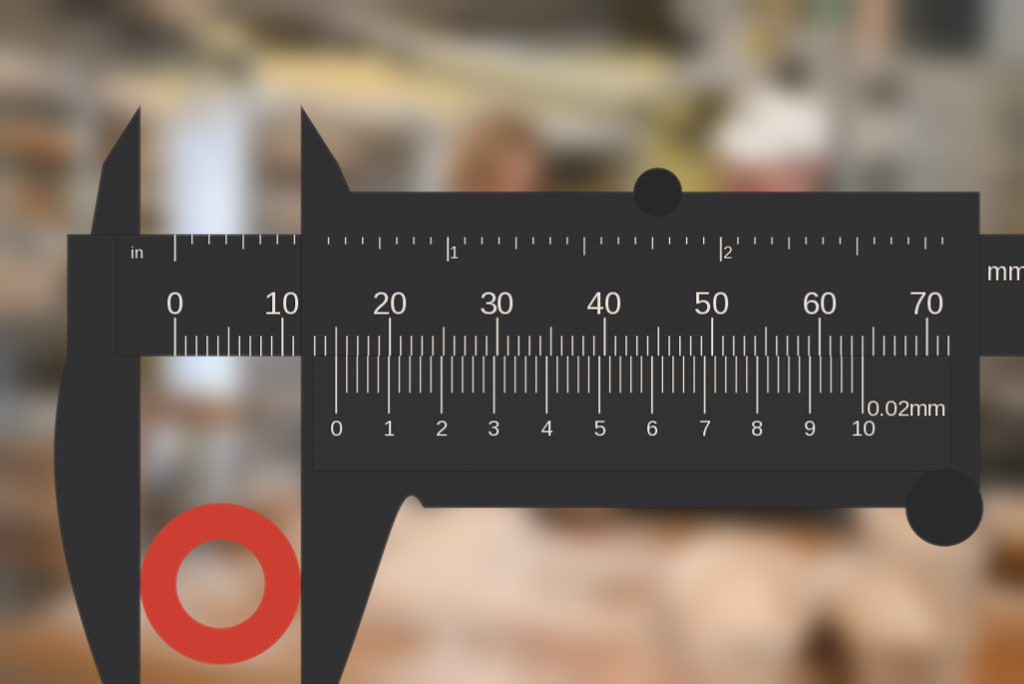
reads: 15.0
